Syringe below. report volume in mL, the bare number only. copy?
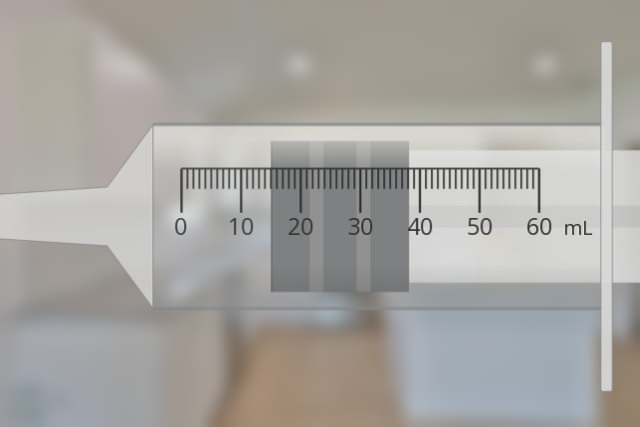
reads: 15
